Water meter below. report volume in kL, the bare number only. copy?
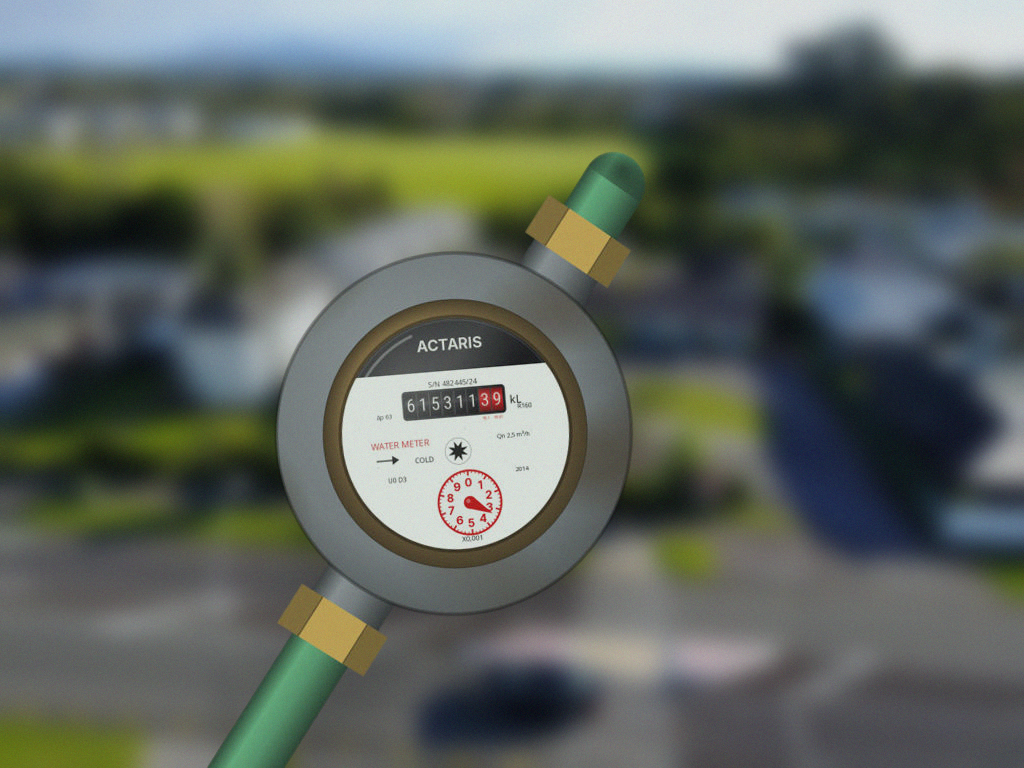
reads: 615311.393
